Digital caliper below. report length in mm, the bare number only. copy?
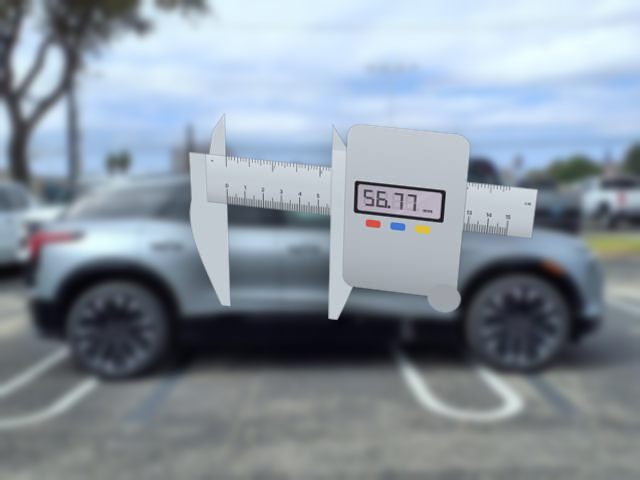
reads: 56.77
